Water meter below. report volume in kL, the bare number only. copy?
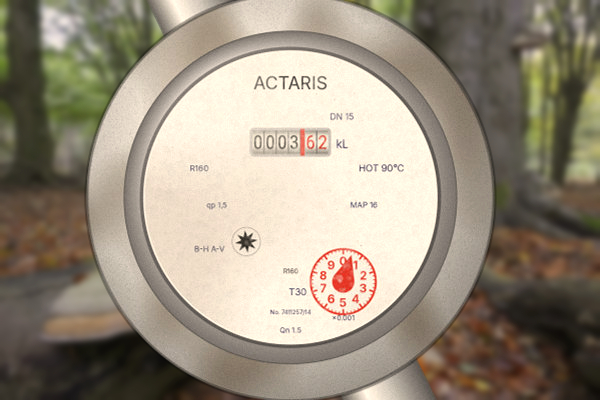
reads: 3.620
